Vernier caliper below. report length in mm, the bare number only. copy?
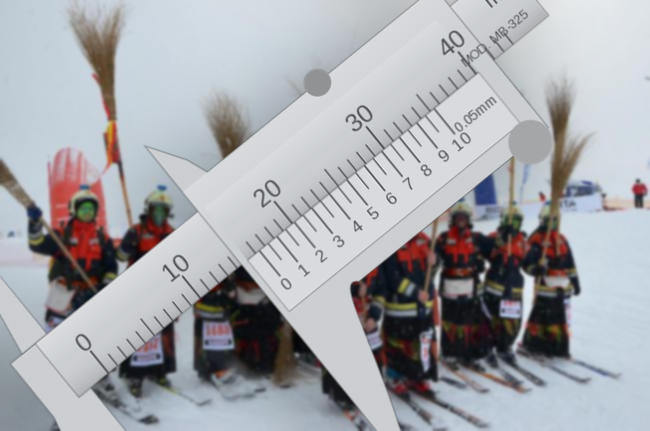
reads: 16.4
